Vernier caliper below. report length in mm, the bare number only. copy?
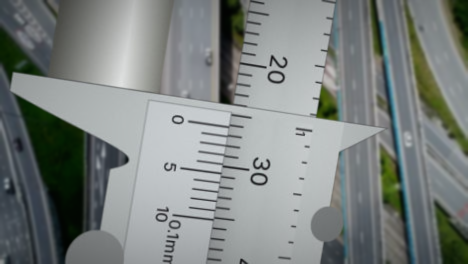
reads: 26.2
